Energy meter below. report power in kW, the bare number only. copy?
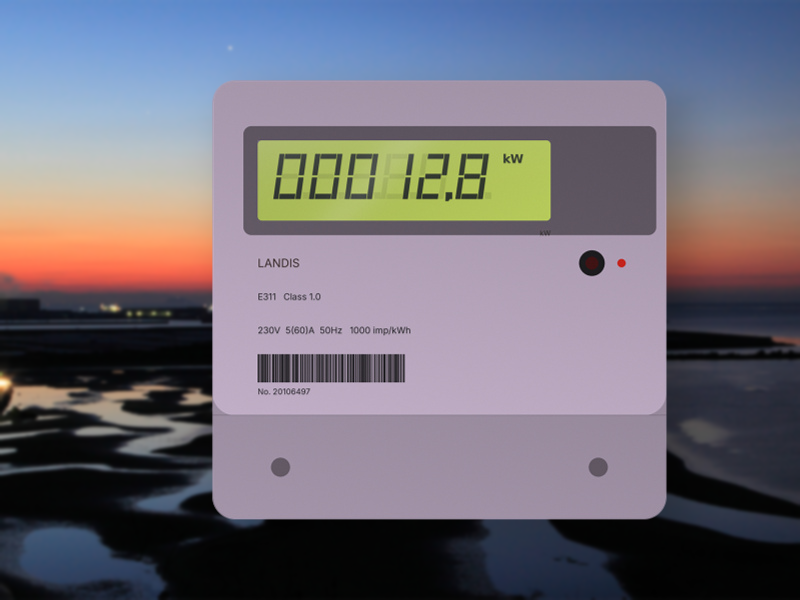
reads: 12.8
